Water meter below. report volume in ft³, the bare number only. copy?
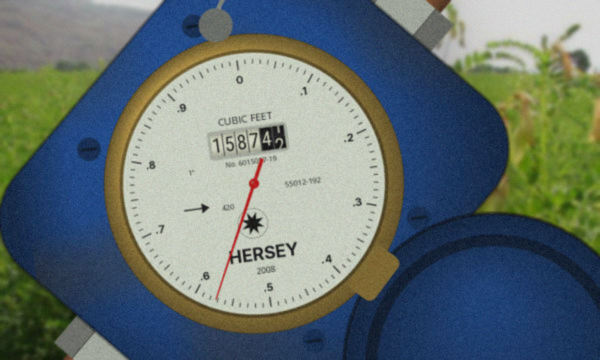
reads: 158741.57
